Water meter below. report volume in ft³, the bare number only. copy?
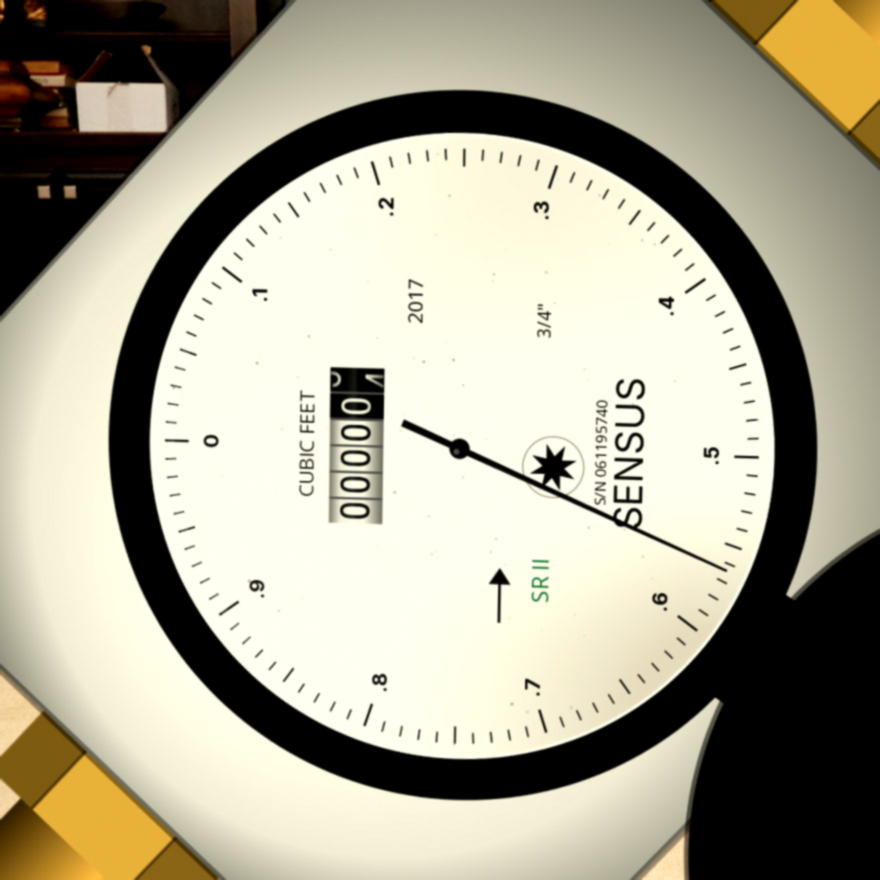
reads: 3.56
